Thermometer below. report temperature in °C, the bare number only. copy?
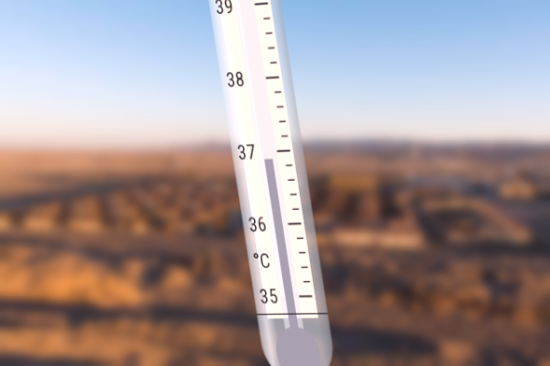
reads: 36.9
